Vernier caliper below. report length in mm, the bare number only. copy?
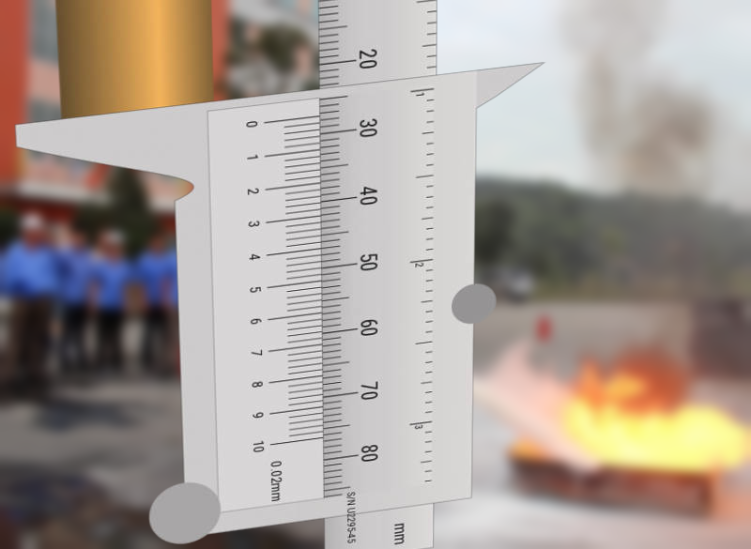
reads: 27.4
